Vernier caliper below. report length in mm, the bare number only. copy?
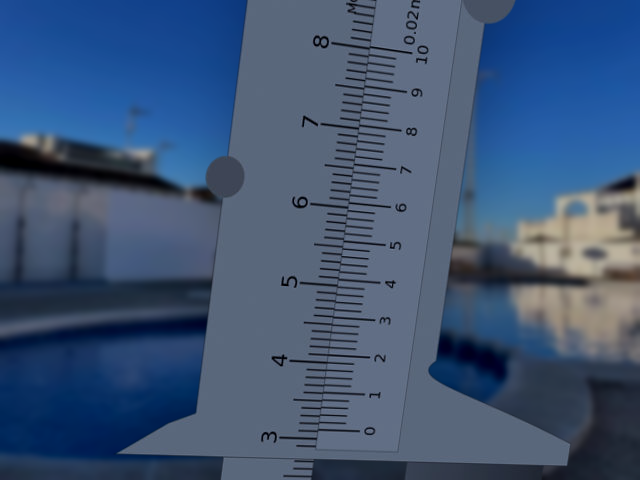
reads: 31.2
